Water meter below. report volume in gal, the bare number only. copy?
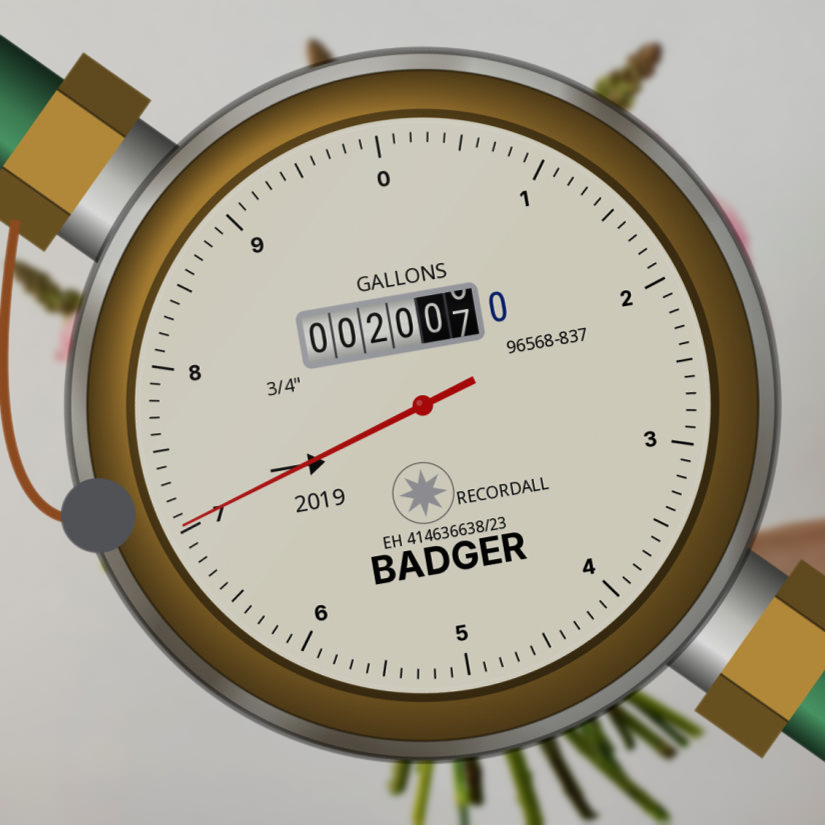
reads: 20067.0
